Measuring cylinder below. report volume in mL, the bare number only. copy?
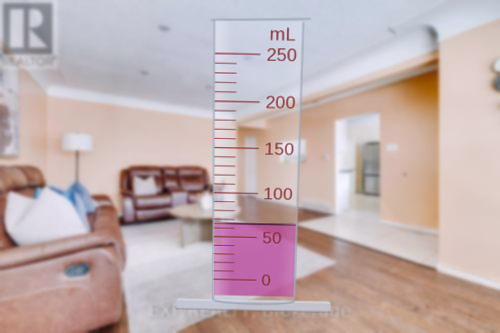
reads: 65
